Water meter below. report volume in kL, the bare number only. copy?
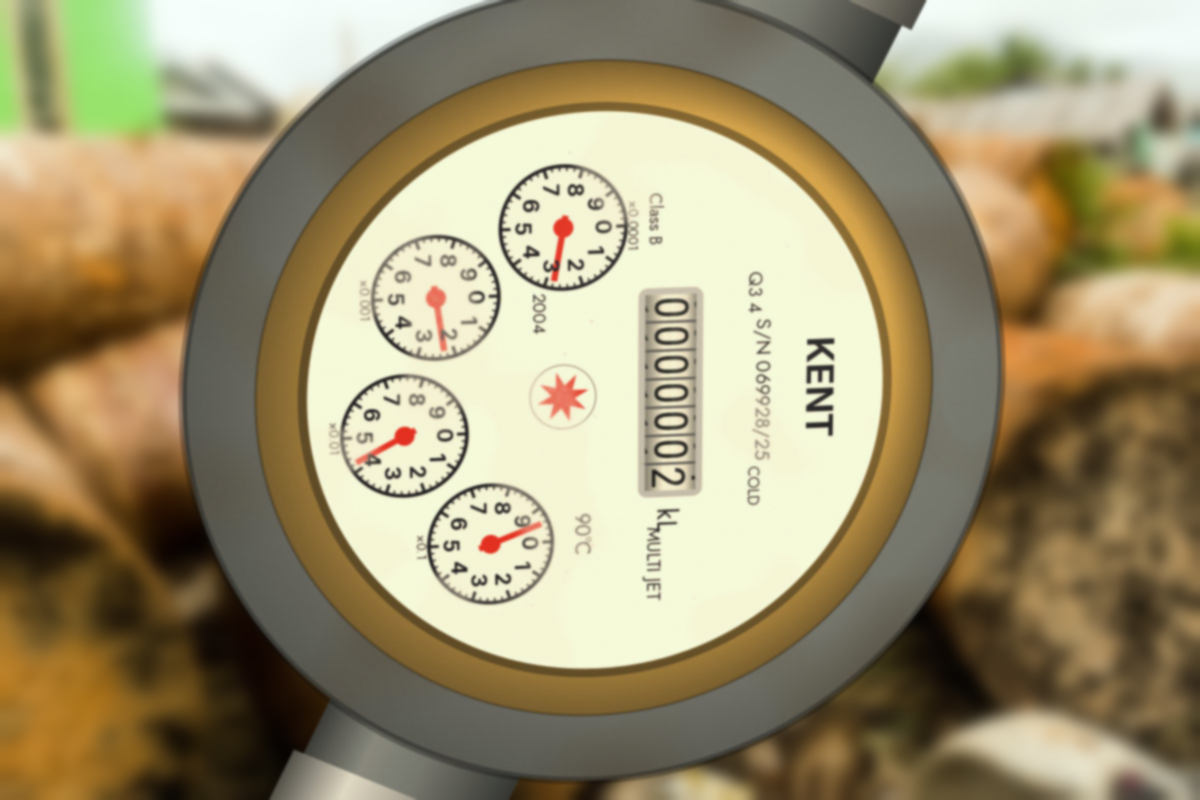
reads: 1.9422
